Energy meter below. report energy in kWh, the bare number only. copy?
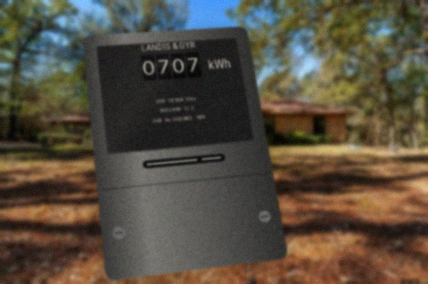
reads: 707
